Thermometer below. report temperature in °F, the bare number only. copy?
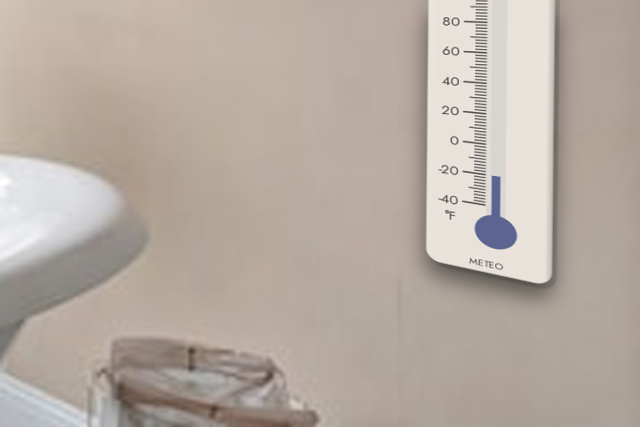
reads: -20
